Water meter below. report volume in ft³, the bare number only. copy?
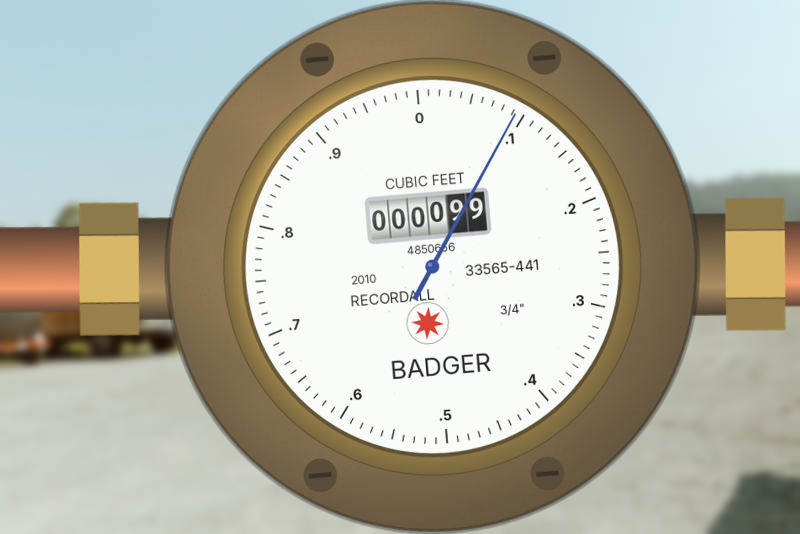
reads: 99.09
